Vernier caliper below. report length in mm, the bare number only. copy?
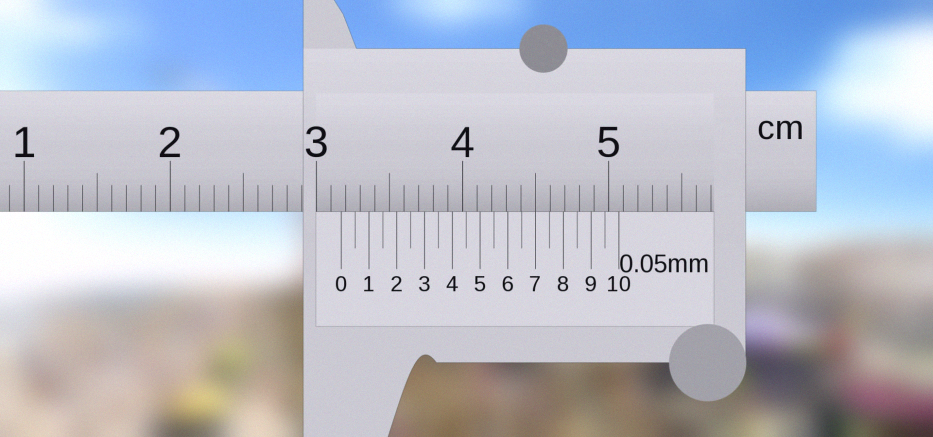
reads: 31.7
